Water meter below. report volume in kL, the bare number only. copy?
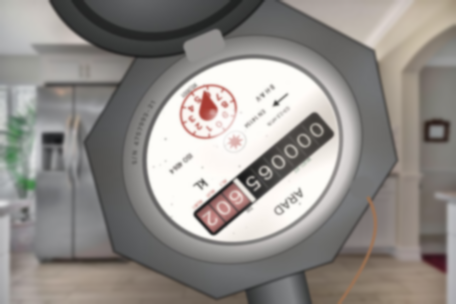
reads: 65.6025
